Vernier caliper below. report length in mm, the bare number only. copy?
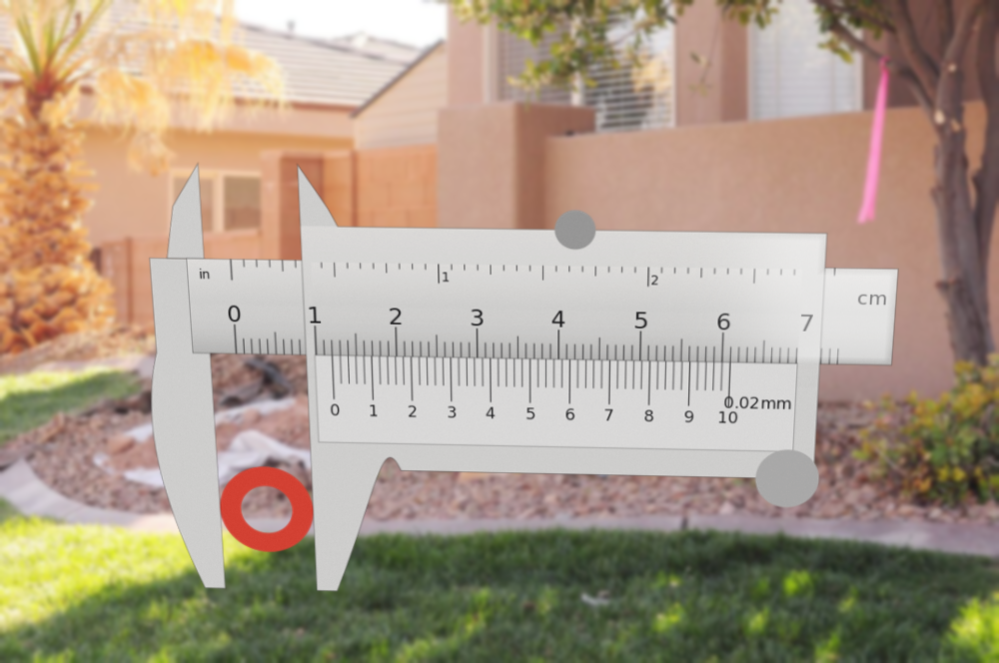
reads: 12.0
